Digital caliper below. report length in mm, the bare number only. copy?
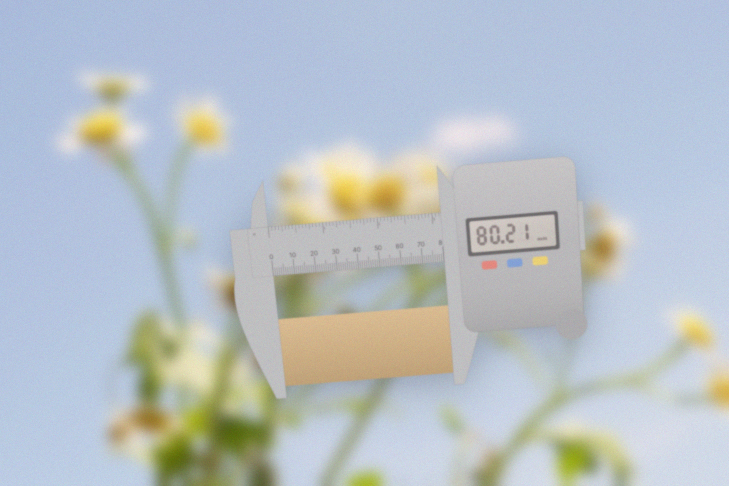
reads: 80.21
